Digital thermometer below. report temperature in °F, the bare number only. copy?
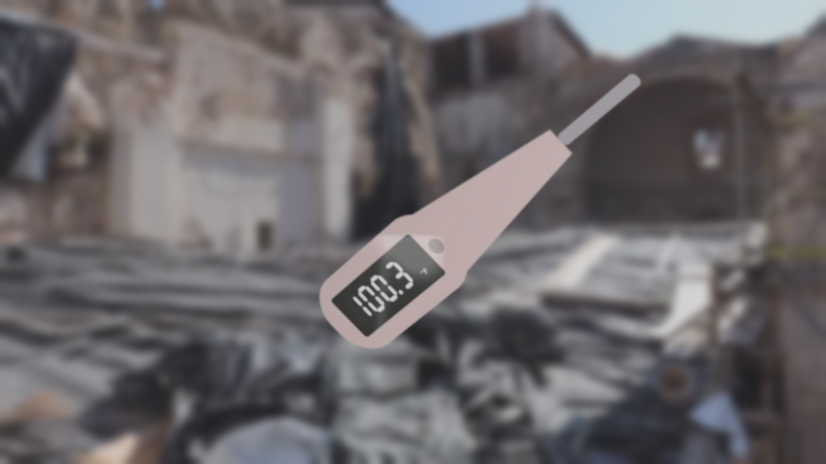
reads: 100.3
